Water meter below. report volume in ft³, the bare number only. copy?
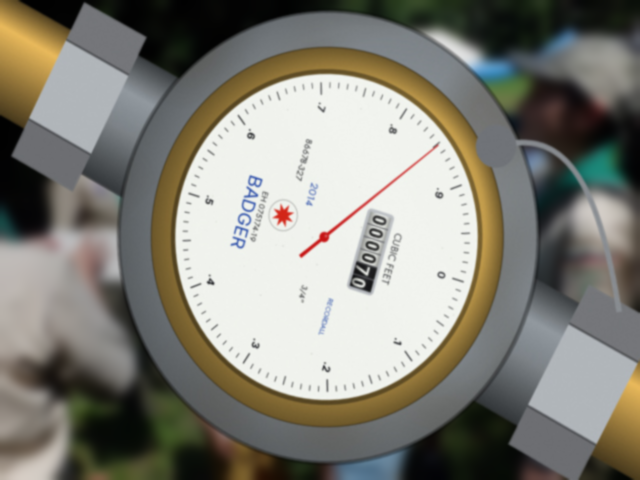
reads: 69.85
